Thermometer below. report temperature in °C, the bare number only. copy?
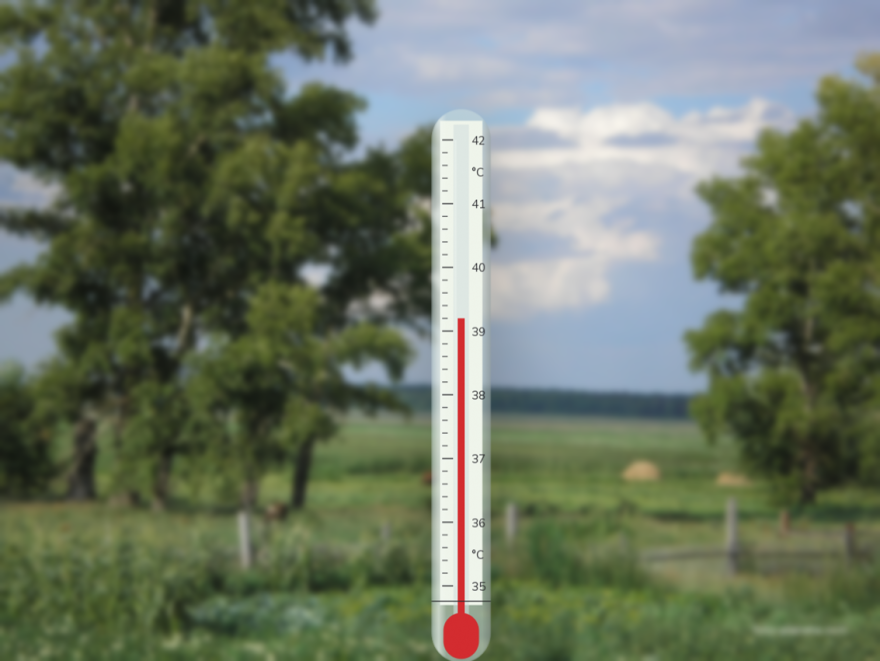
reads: 39.2
